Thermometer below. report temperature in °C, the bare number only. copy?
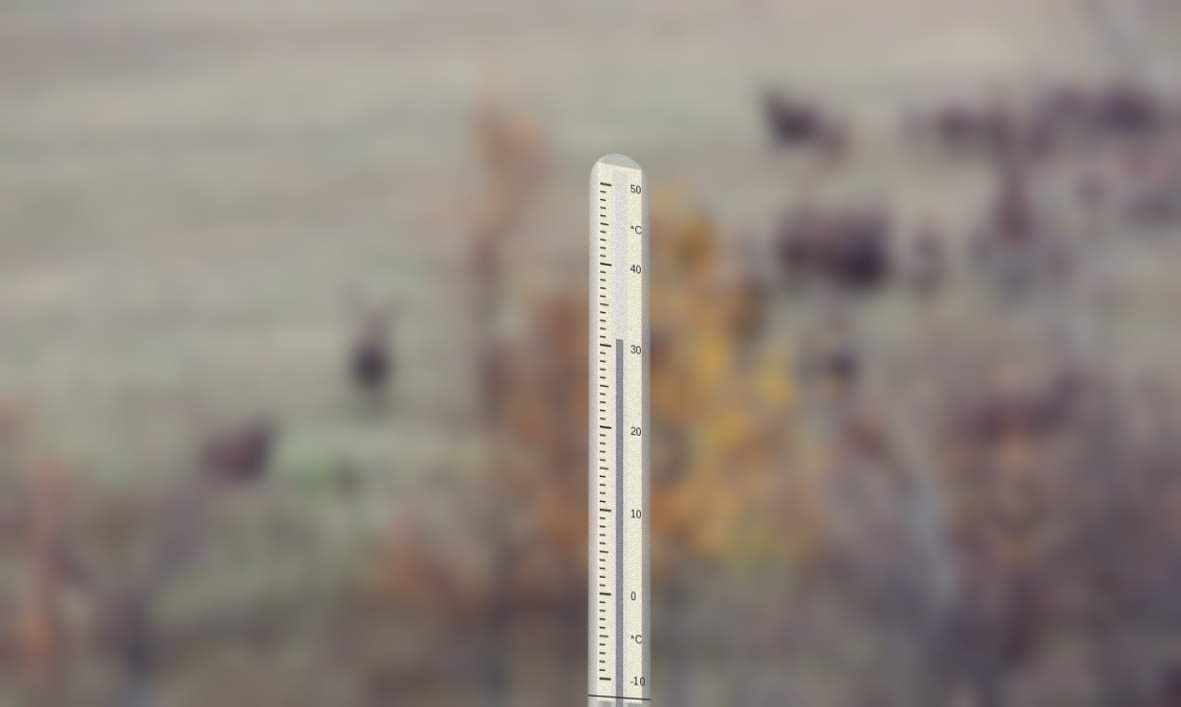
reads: 31
